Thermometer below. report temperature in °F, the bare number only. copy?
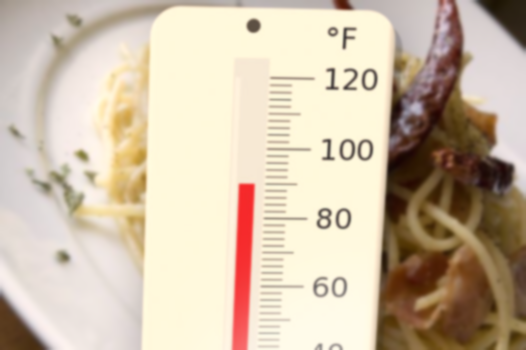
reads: 90
